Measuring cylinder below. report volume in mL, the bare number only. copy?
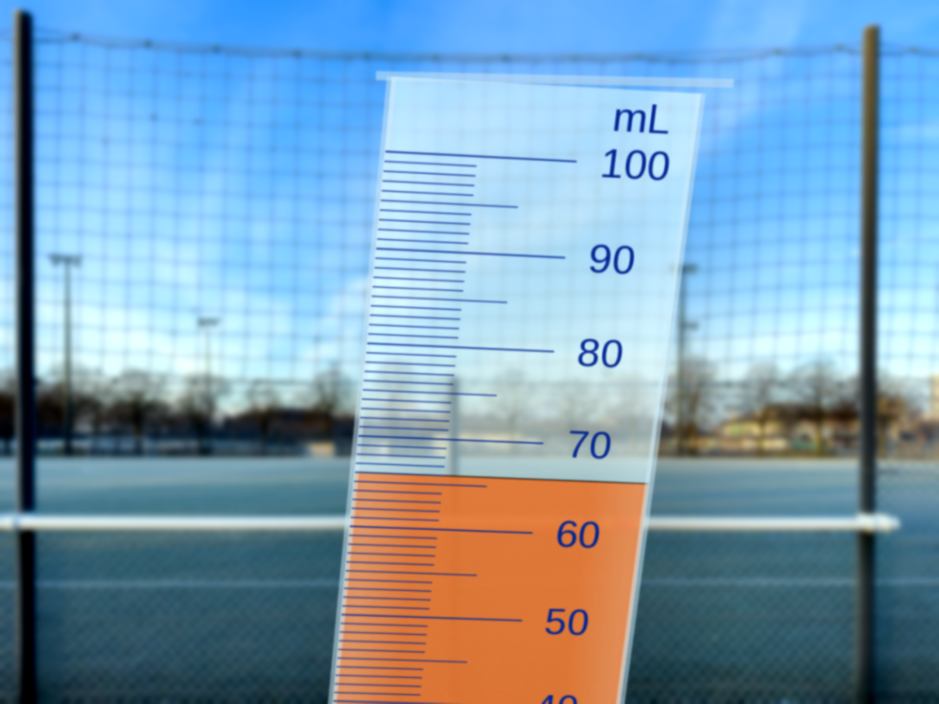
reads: 66
